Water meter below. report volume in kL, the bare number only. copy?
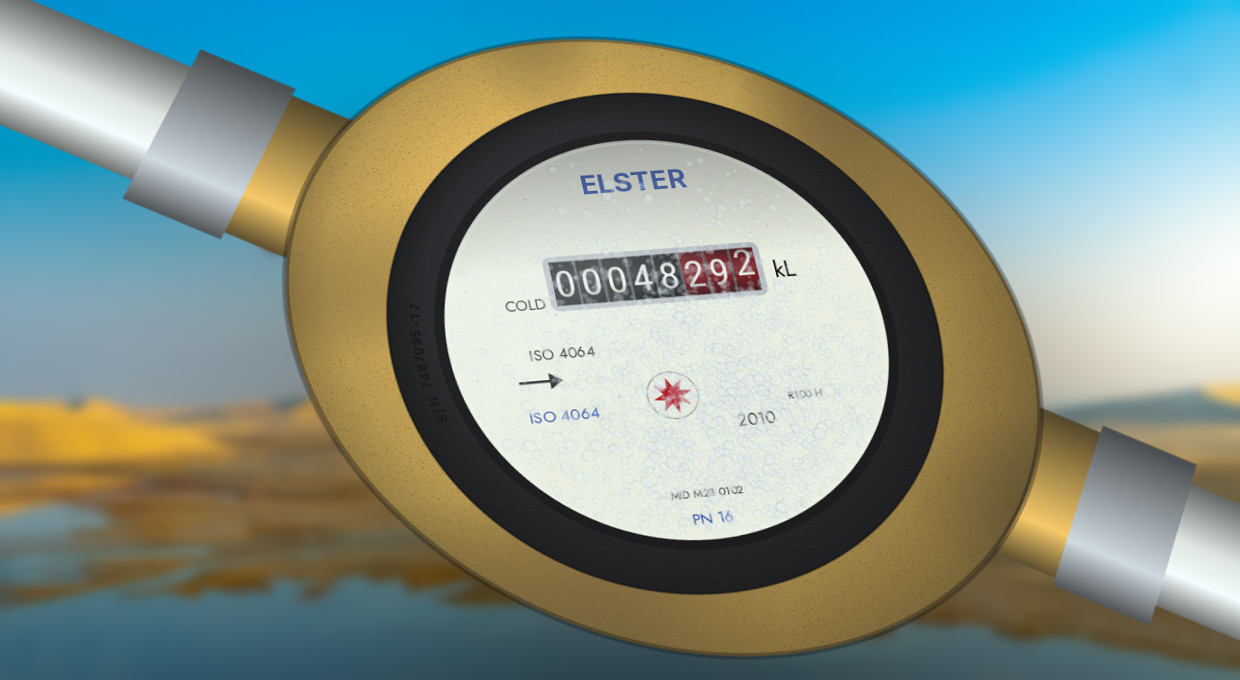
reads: 48.292
